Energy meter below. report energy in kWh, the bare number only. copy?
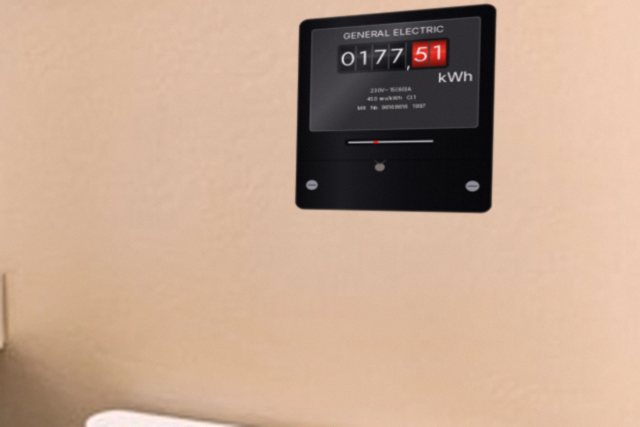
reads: 177.51
